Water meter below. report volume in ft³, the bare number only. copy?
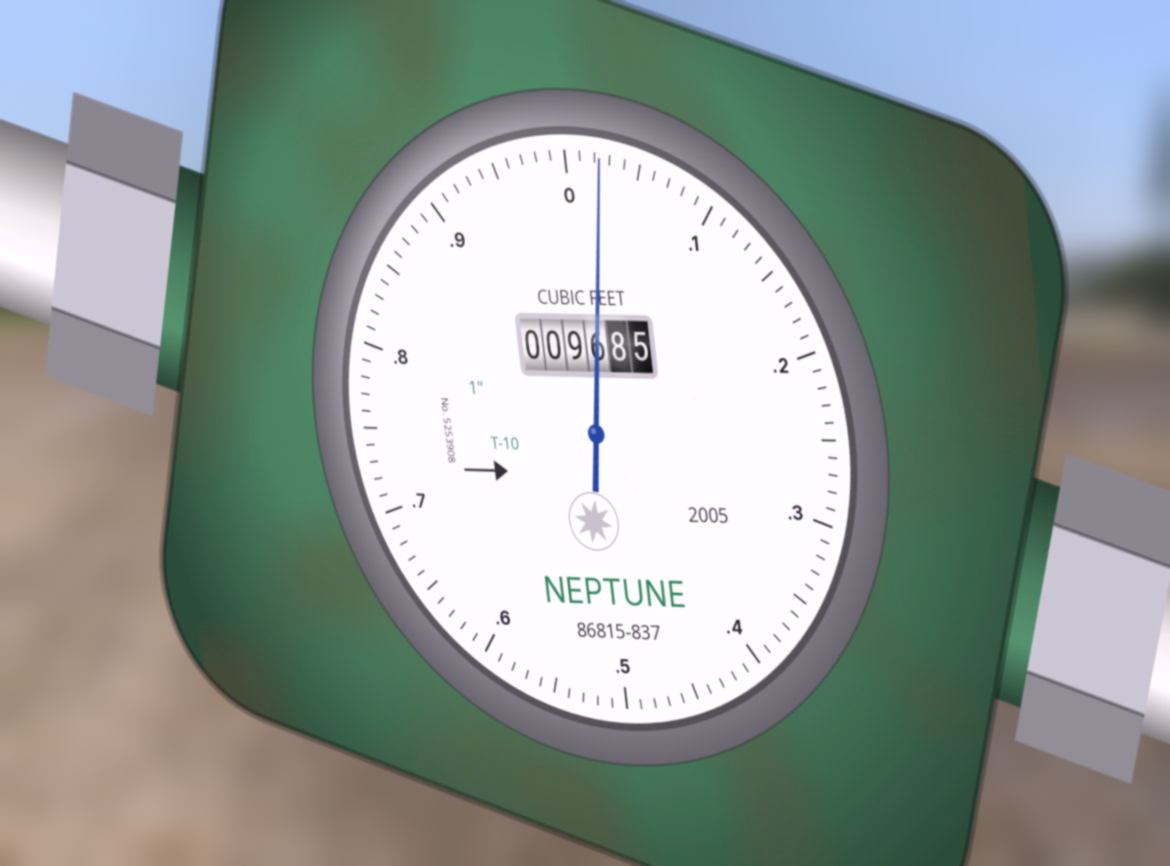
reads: 9685.02
